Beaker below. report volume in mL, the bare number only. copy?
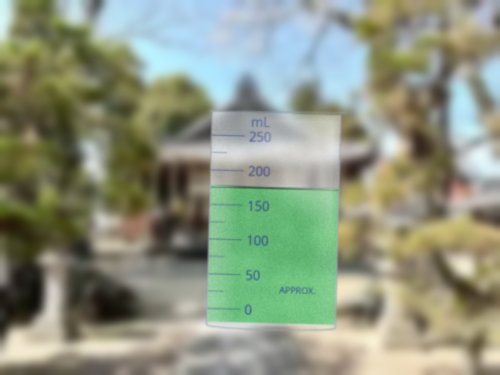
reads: 175
